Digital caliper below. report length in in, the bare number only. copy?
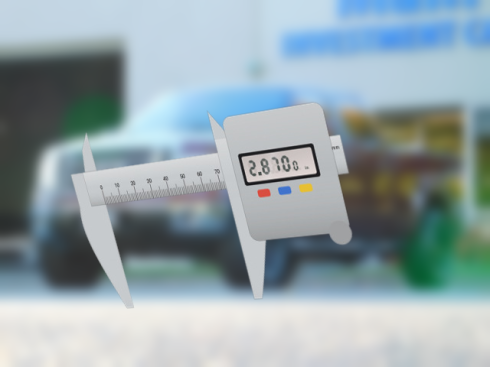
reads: 2.8700
